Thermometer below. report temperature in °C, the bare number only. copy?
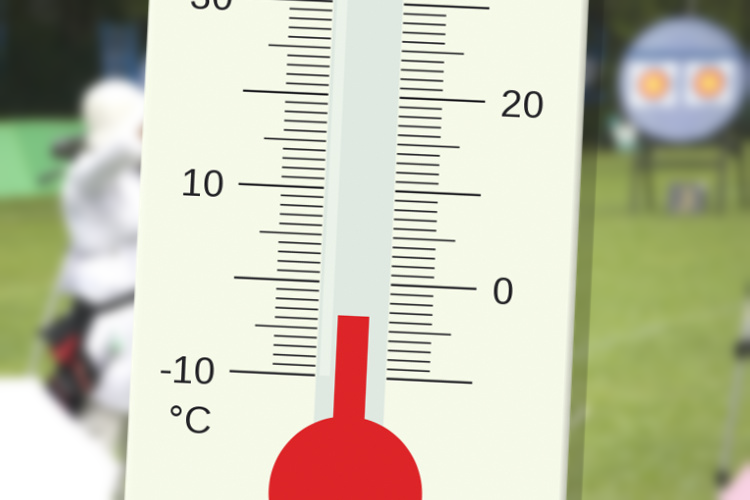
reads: -3.5
